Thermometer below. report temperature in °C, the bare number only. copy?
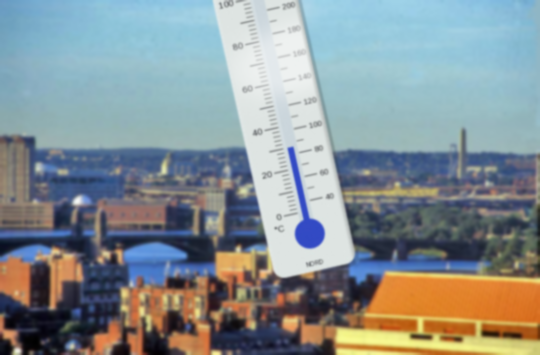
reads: 30
